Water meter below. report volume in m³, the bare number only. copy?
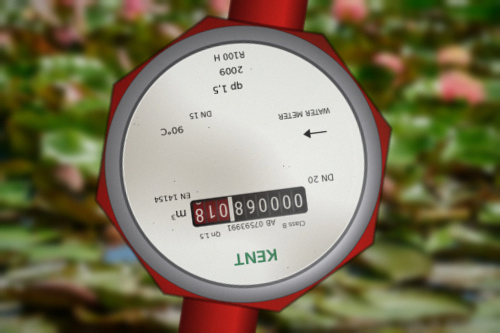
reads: 68.018
